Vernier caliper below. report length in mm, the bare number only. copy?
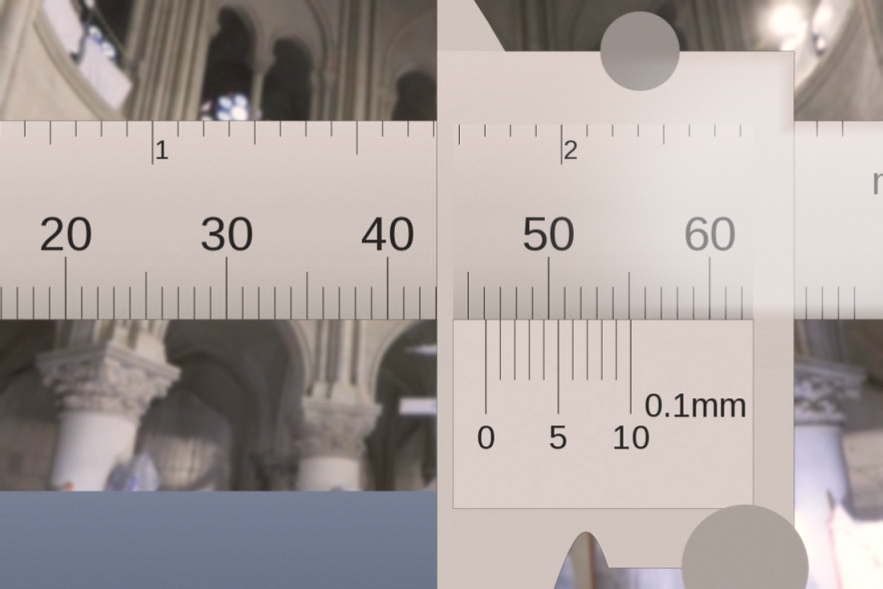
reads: 46.1
